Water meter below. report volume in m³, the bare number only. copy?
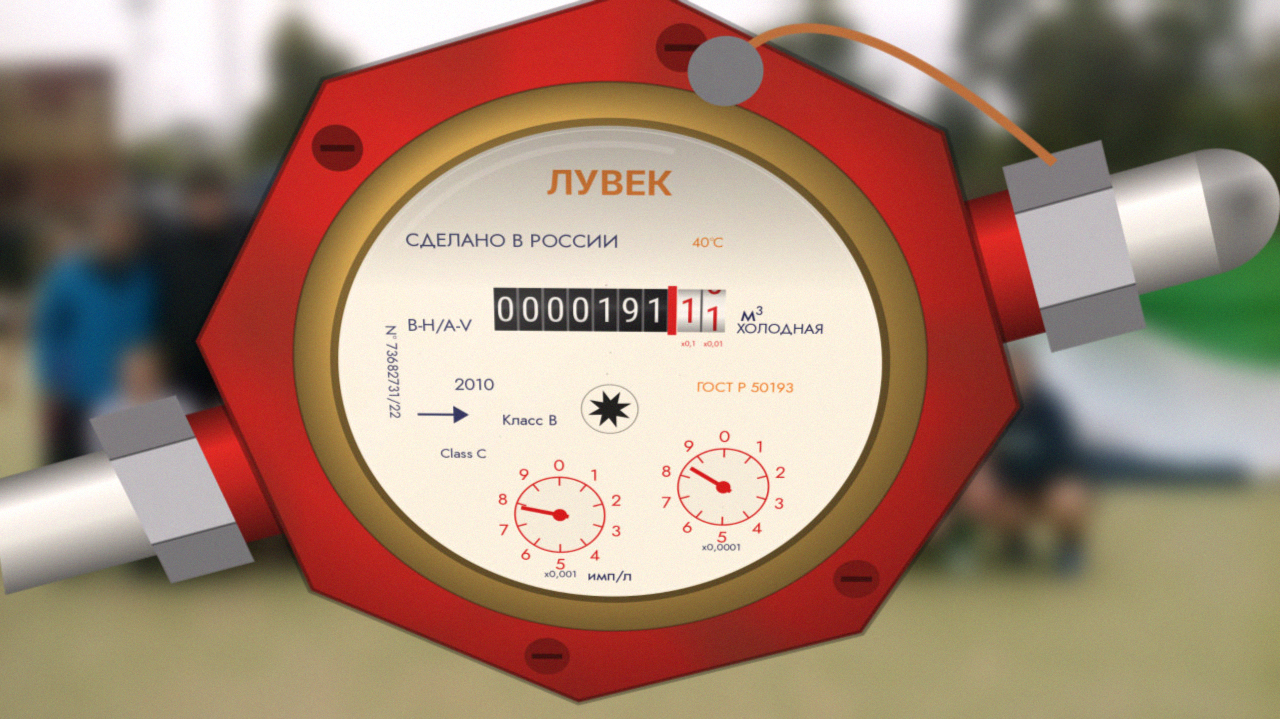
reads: 191.1078
